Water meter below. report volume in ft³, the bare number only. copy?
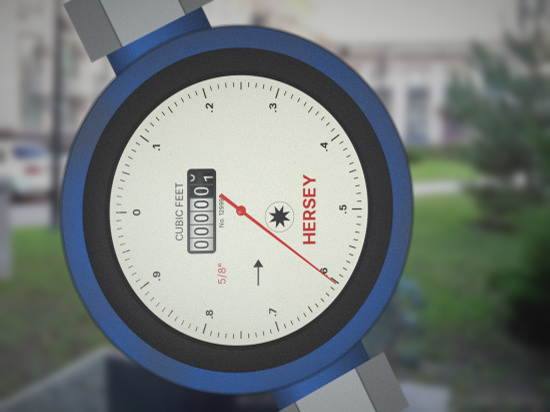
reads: 0.60
